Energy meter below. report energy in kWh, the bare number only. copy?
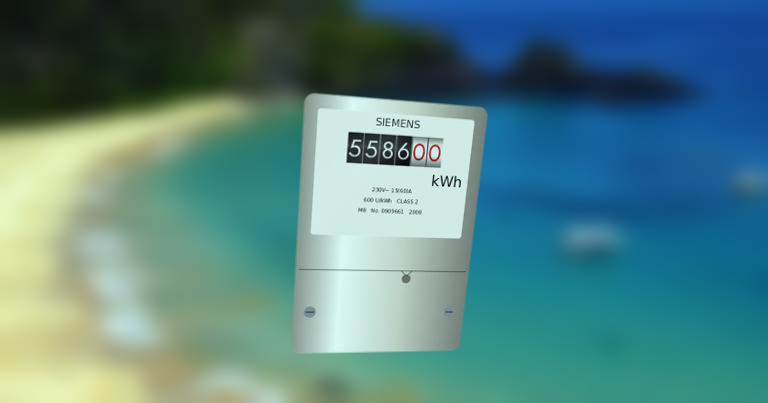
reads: 5586.00
